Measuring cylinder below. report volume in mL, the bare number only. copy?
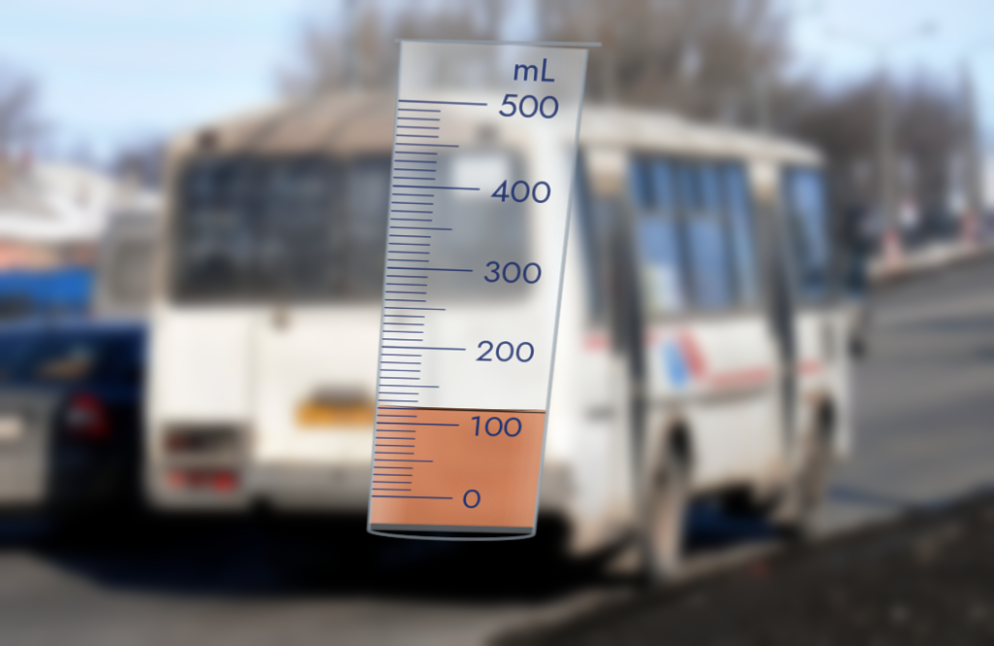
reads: 120
